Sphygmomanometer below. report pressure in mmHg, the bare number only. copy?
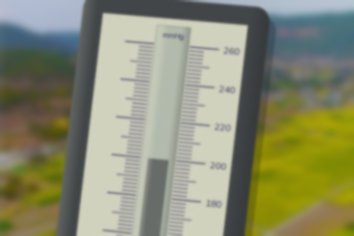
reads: 200
